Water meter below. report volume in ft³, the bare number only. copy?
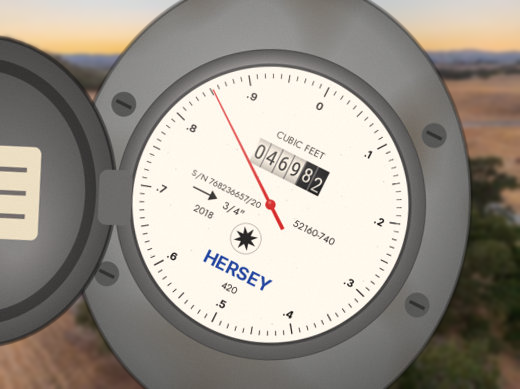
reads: 46981.85
